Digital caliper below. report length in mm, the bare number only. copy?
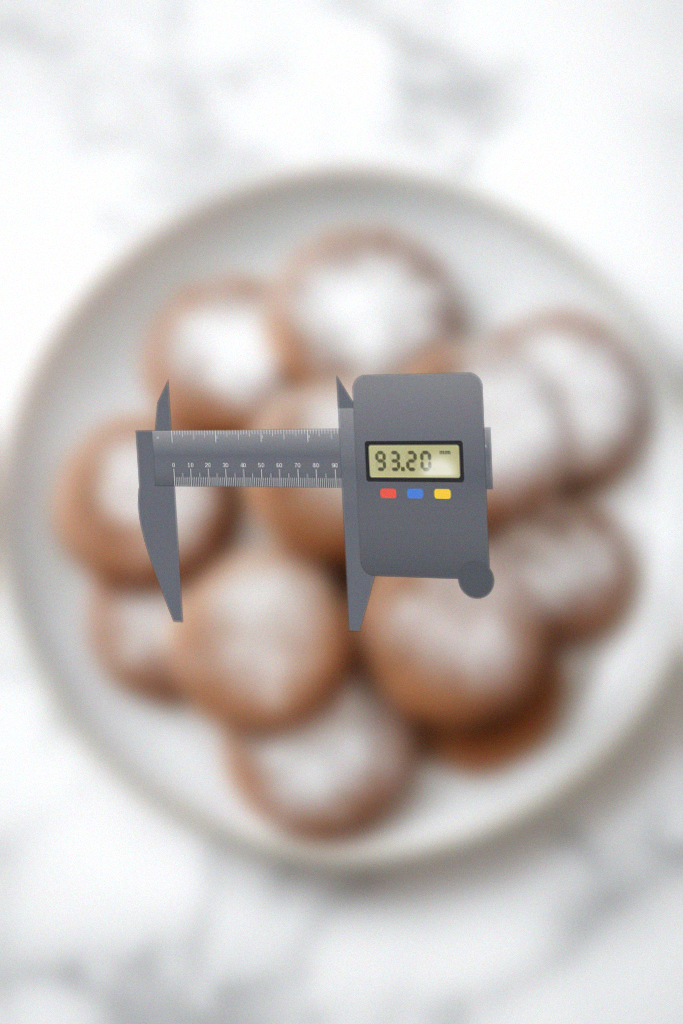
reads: 93.20
